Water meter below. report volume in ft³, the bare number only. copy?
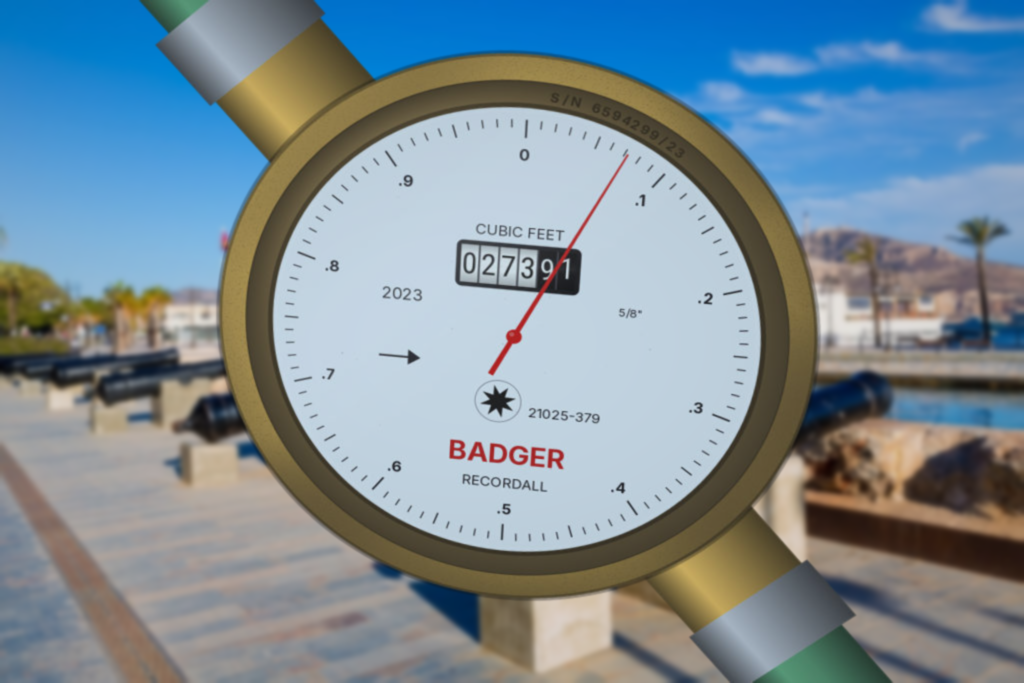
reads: 27391.07
